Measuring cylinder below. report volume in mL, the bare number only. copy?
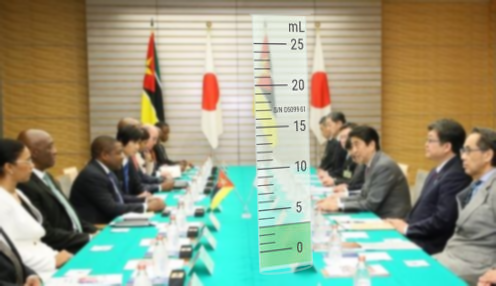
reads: 3
